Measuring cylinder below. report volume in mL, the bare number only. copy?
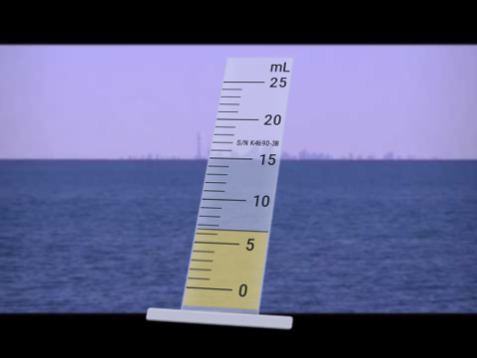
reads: 6.5
